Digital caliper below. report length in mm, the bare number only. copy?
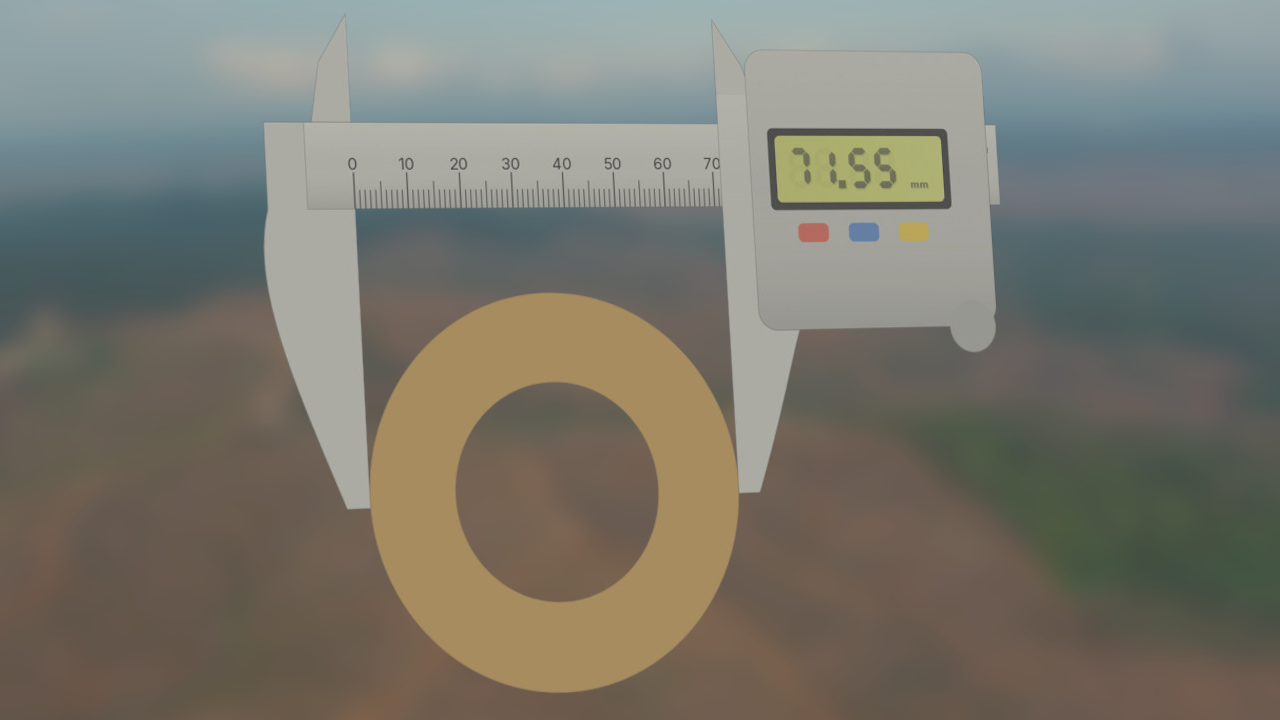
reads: 71.55
